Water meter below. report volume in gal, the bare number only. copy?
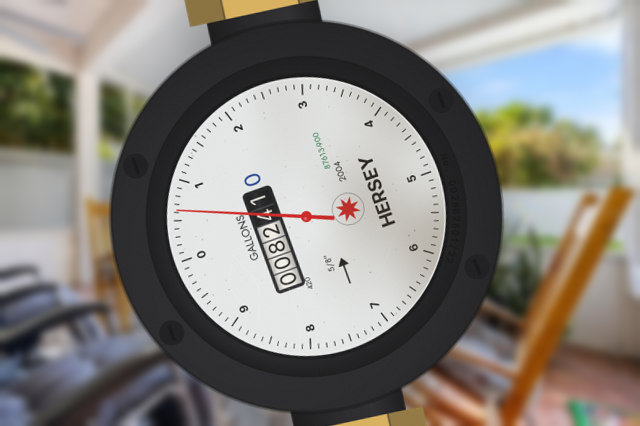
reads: 82410.6
